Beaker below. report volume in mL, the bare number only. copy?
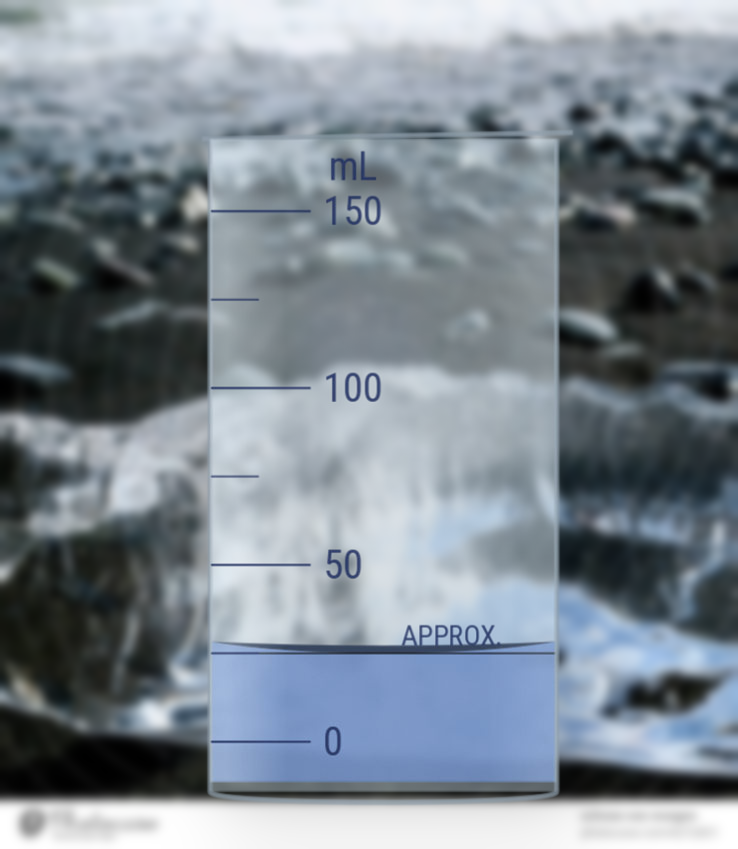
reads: 25
